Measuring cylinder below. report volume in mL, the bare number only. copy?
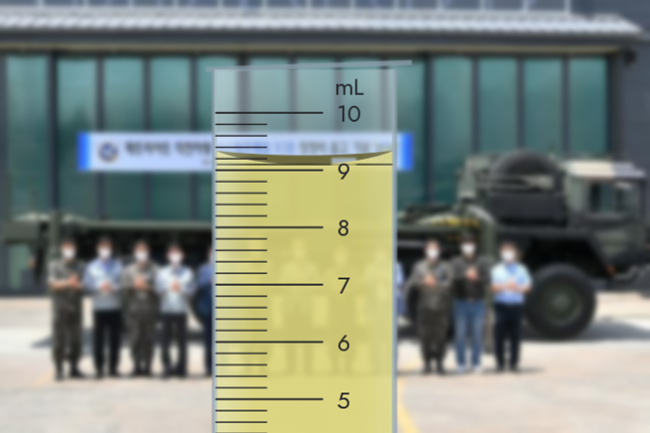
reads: 9.1
